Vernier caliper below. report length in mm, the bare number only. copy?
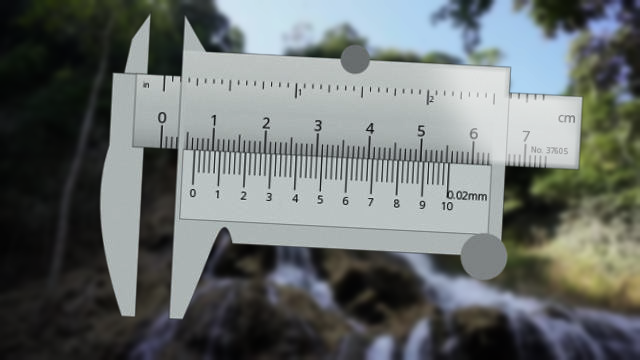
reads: 6.5
